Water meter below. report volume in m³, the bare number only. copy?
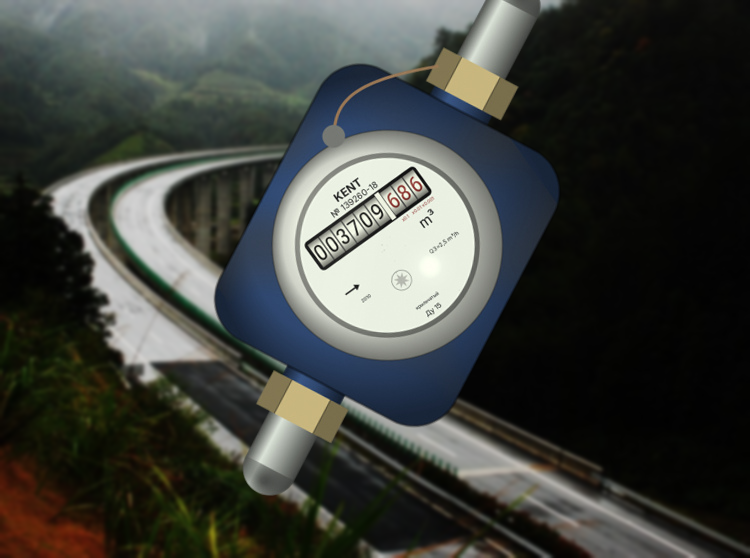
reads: 3709.686
